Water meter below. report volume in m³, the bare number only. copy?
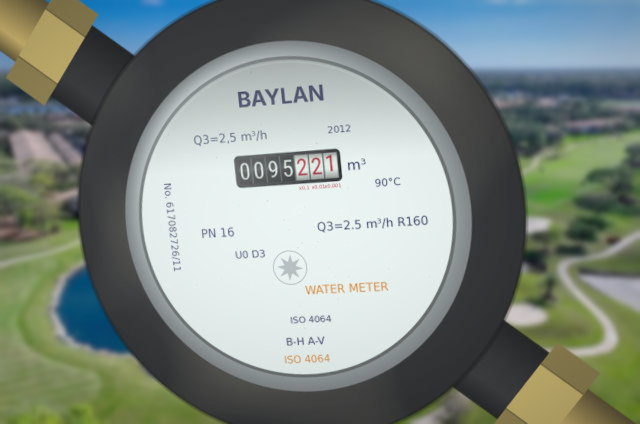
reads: 95.221
